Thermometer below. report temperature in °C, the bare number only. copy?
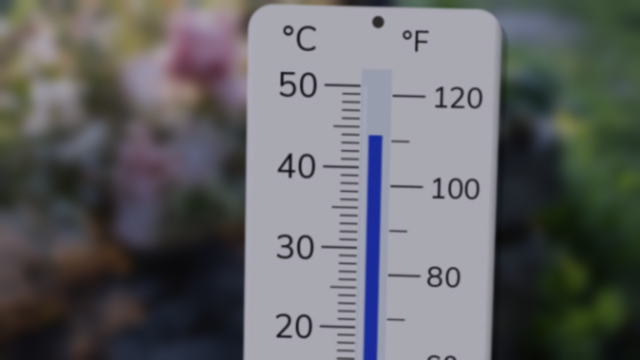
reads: 44
